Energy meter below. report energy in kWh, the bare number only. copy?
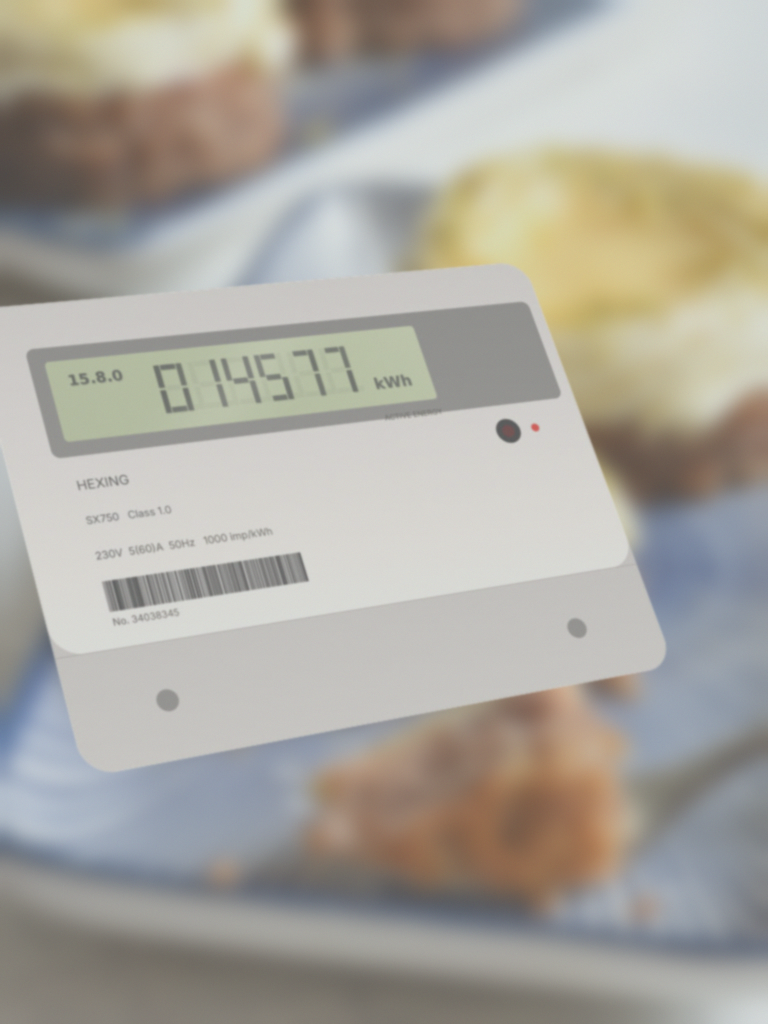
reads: 14577
